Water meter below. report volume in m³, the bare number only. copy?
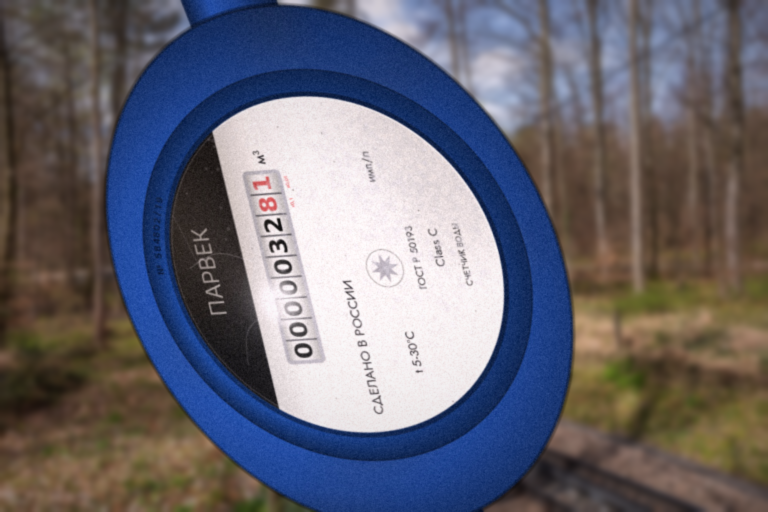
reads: 32.81
